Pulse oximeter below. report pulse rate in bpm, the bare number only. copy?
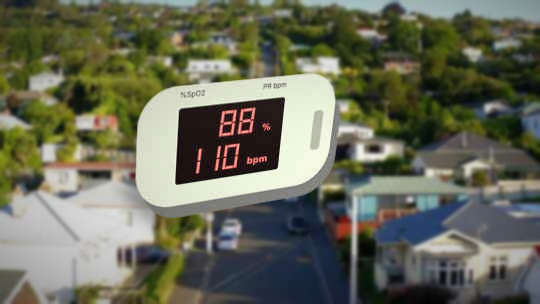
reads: 110
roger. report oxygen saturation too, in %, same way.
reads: 88
